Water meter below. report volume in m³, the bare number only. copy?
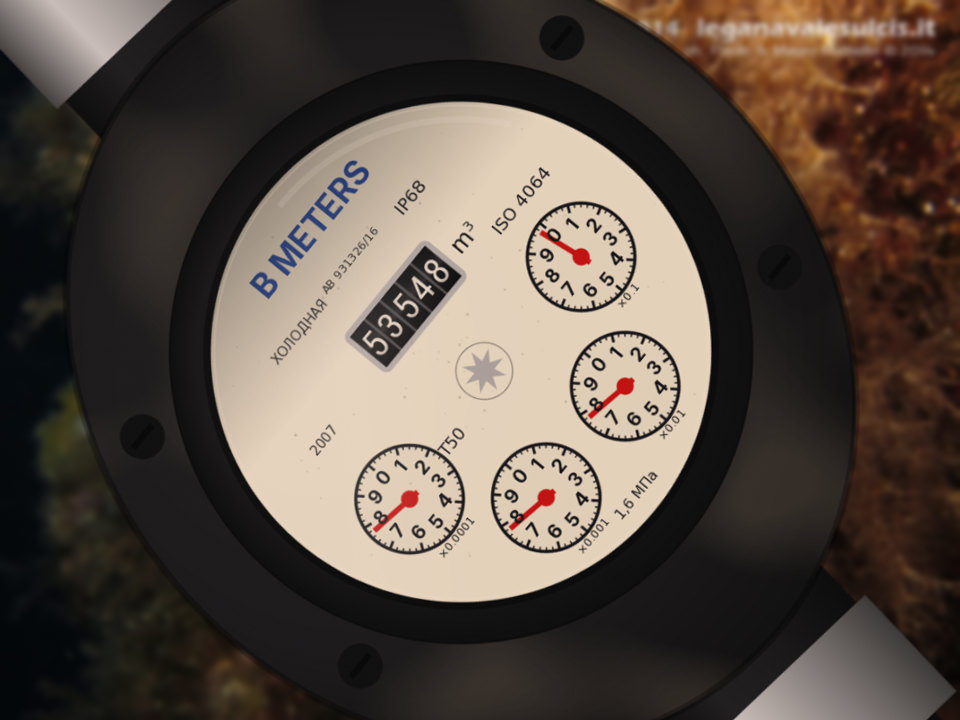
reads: 53547.9777
